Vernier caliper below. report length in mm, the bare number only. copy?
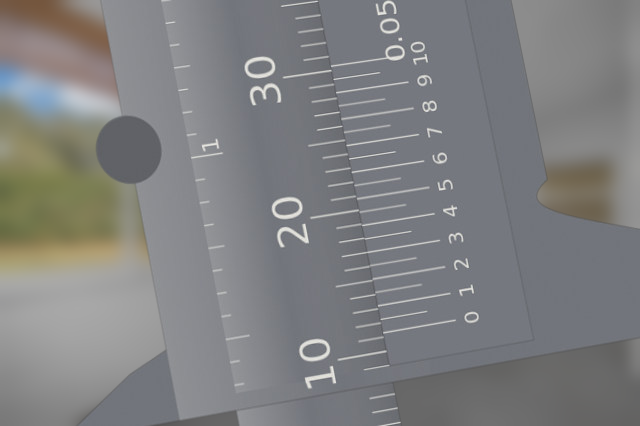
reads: 11.3
